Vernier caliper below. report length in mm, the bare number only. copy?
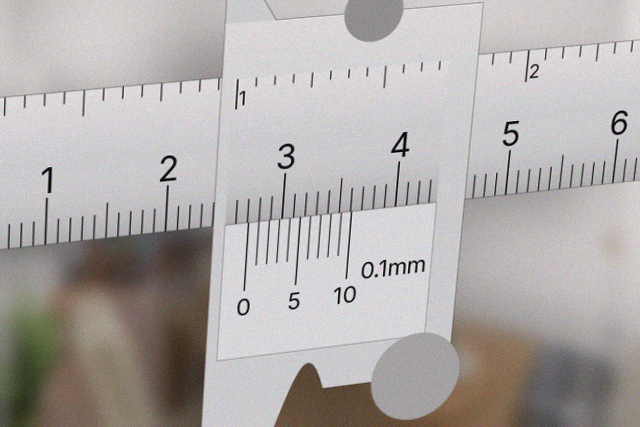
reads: 27.1
